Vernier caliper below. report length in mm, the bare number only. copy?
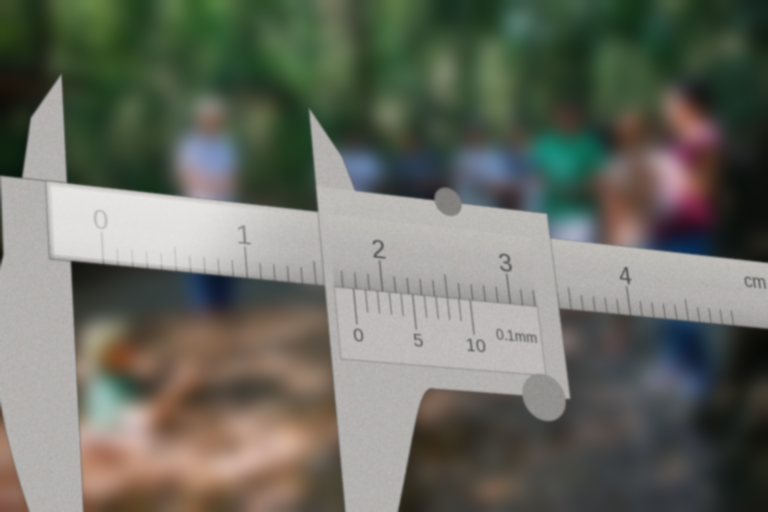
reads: 17.8
